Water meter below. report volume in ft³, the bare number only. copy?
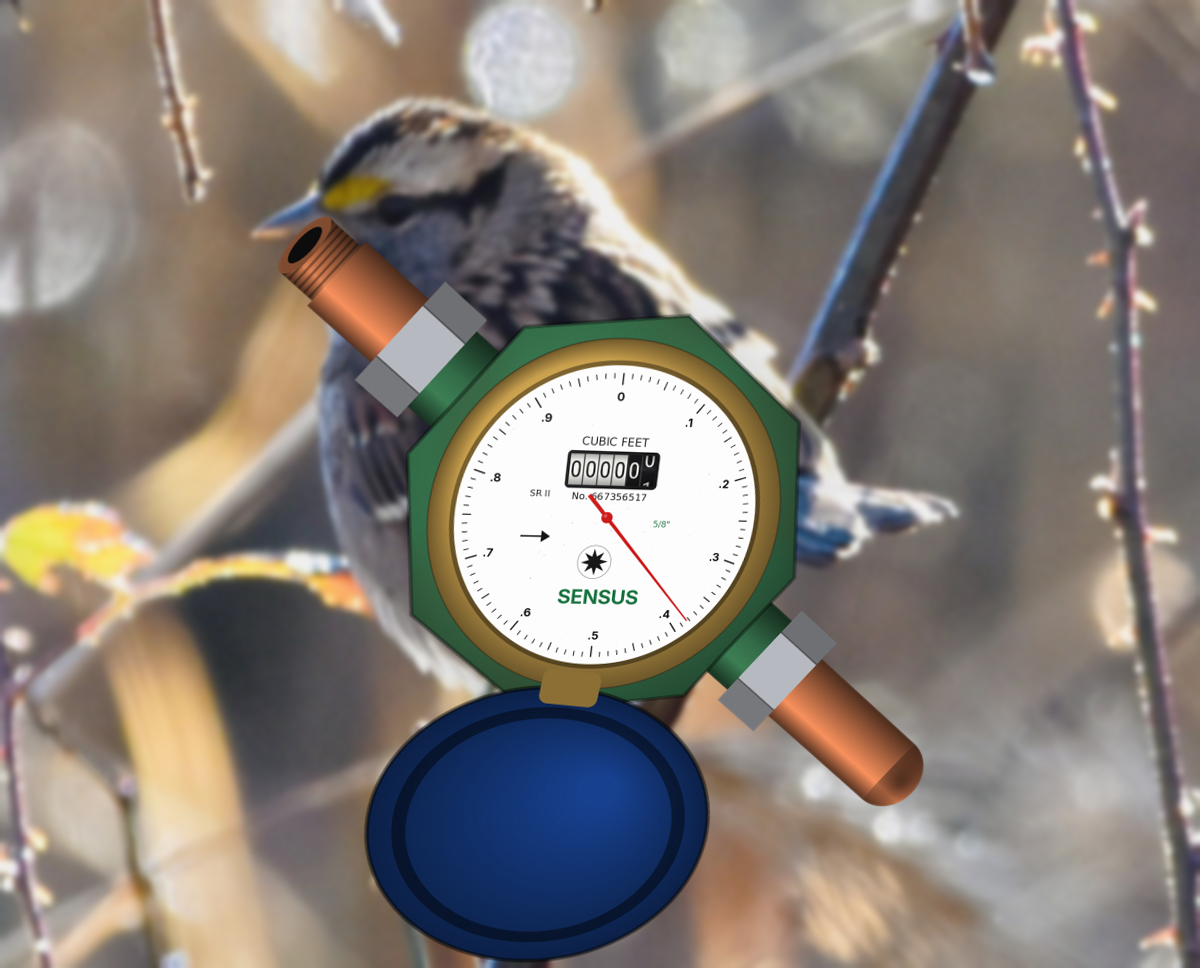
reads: 0.38
